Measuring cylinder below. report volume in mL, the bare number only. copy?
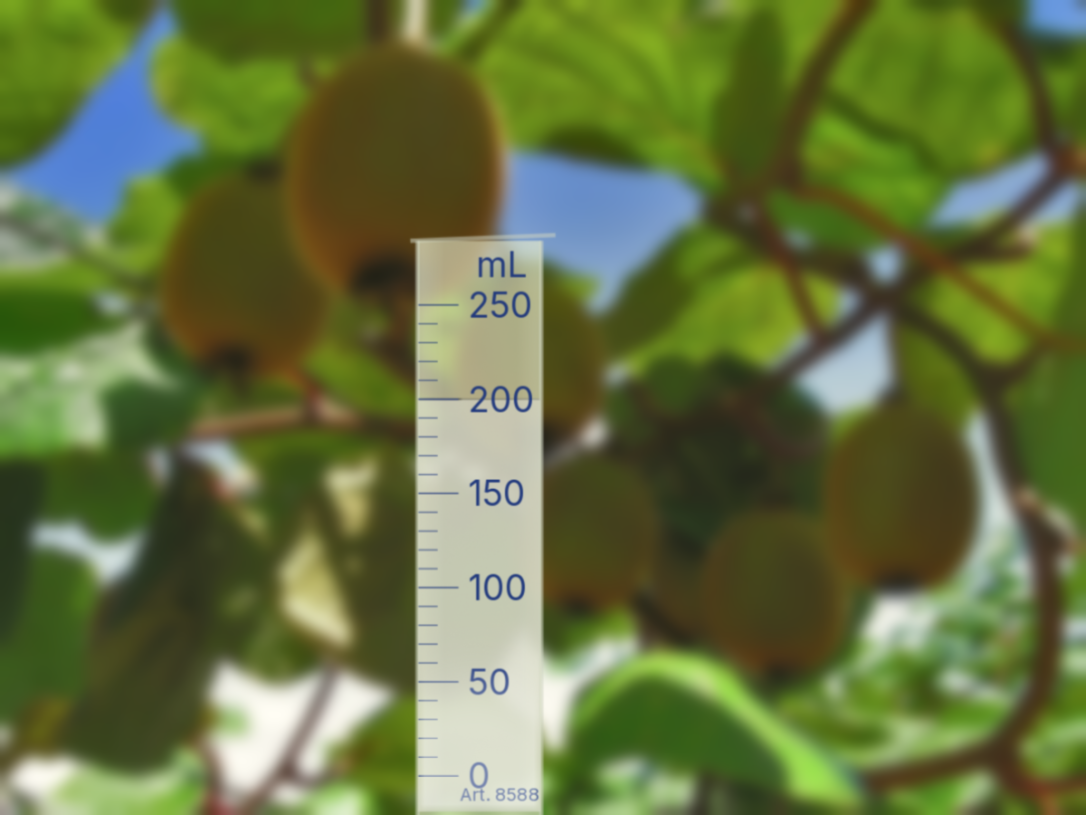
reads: 200
